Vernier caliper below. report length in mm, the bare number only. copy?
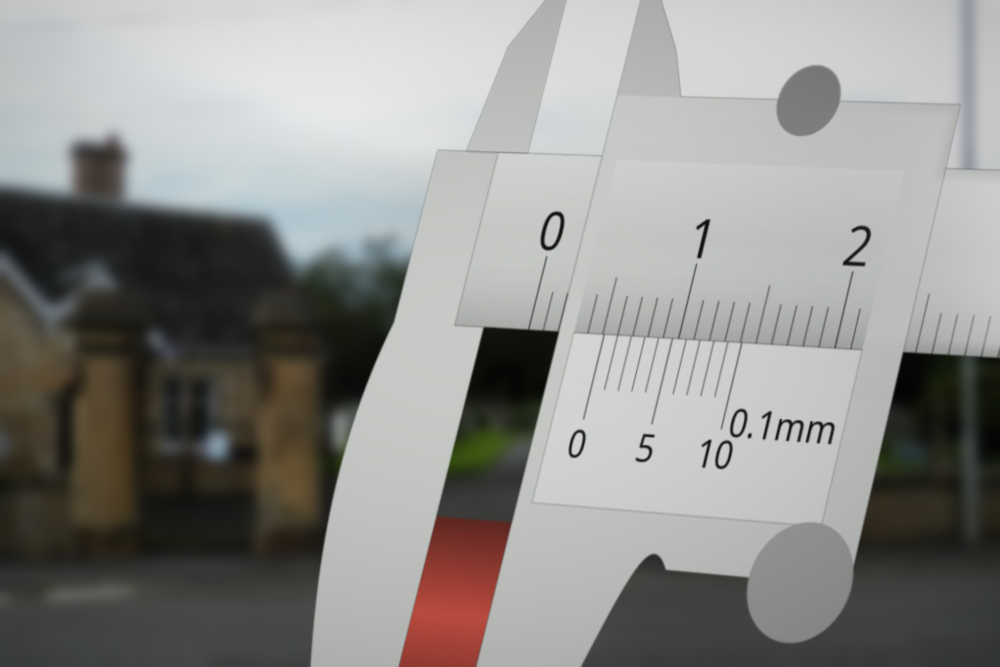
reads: 5.1
